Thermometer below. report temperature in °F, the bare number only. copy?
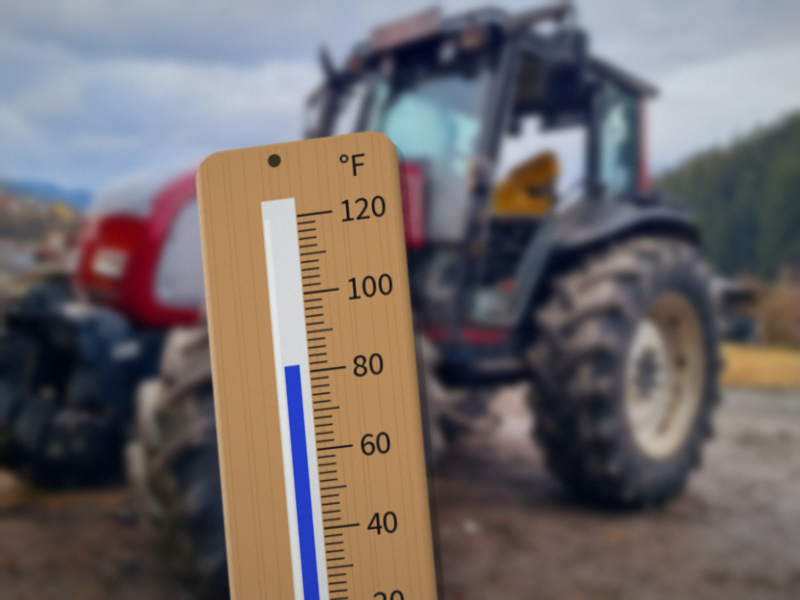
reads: 82
